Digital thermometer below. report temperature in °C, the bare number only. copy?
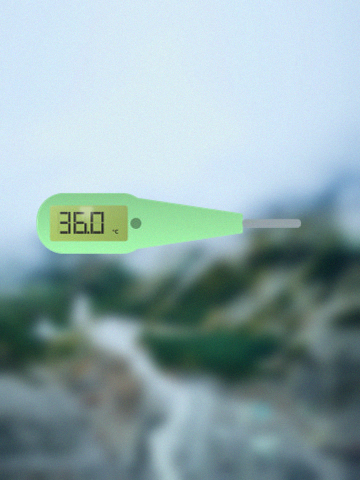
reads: 36.0
